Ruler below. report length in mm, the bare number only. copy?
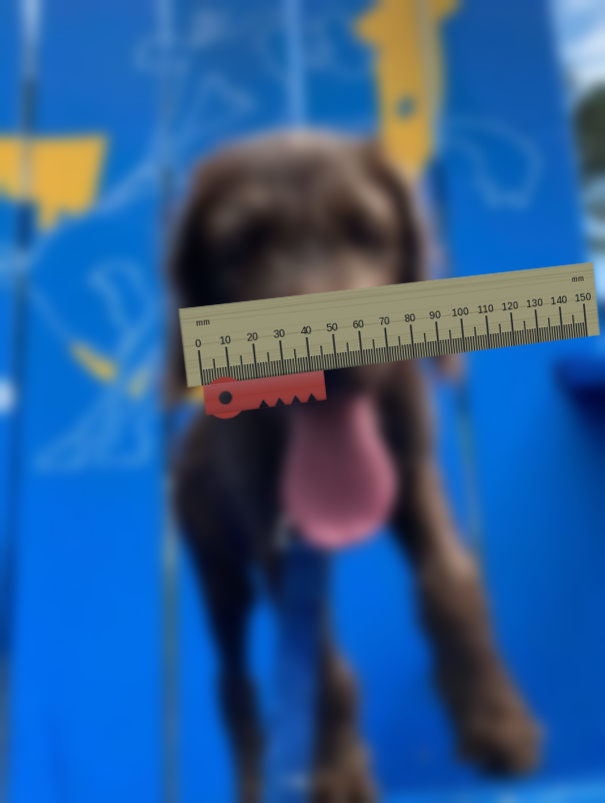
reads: 45
